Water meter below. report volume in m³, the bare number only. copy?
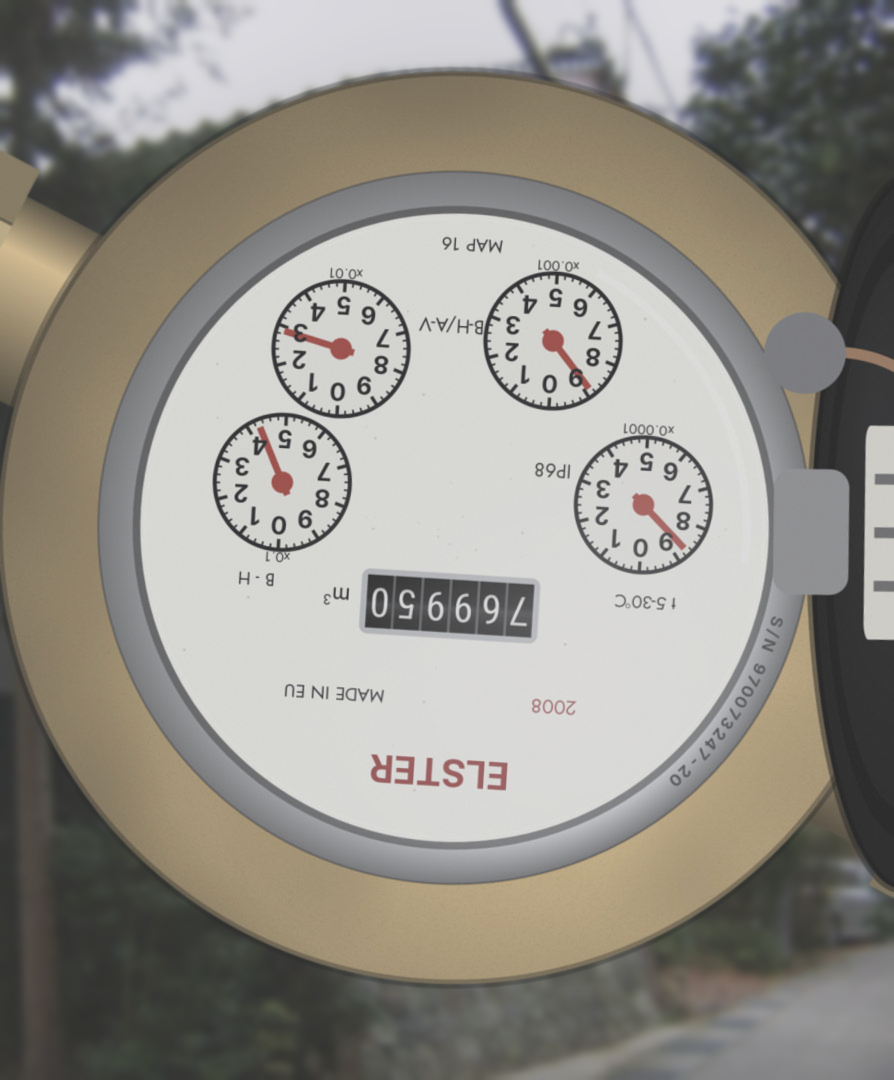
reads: 769950.4288
